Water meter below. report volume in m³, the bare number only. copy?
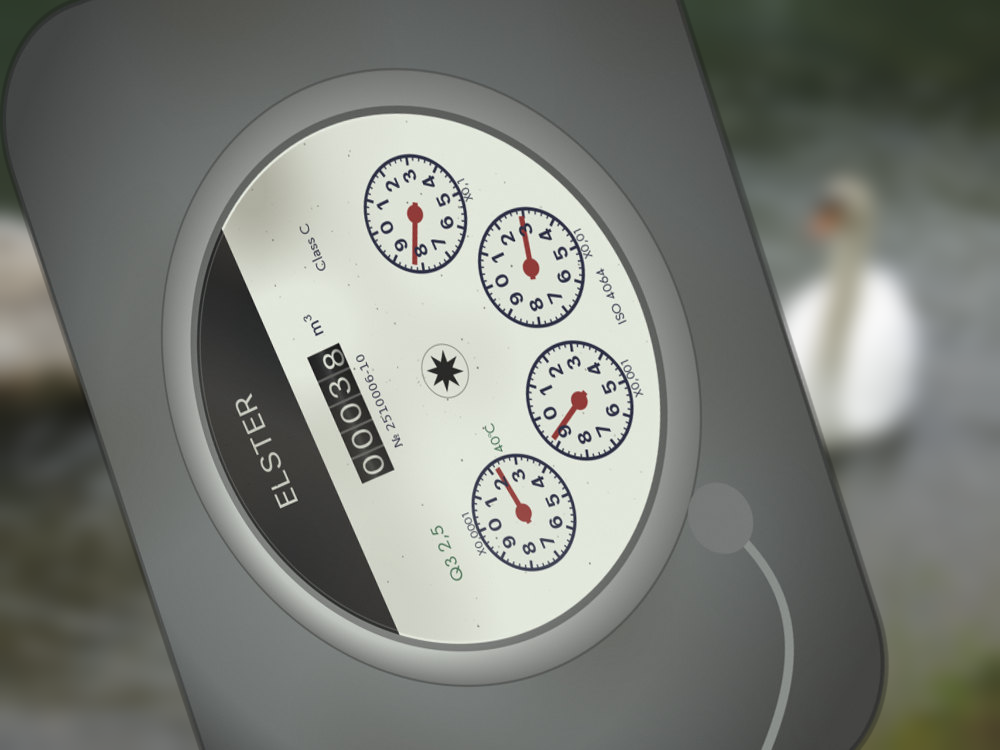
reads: 37.8292
